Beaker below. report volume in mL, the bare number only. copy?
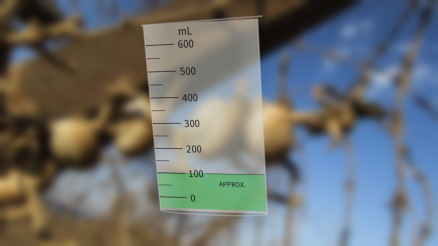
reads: 100
